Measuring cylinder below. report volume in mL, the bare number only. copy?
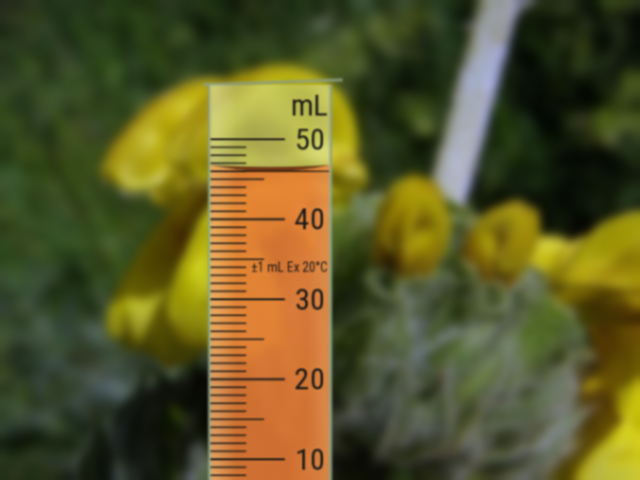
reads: 46
